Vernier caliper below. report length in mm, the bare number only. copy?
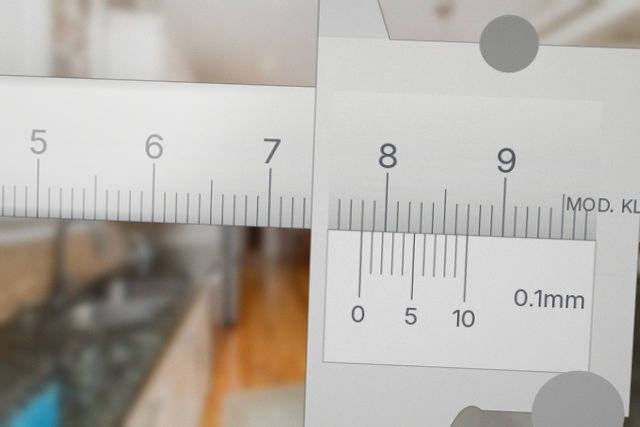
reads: 78.0
